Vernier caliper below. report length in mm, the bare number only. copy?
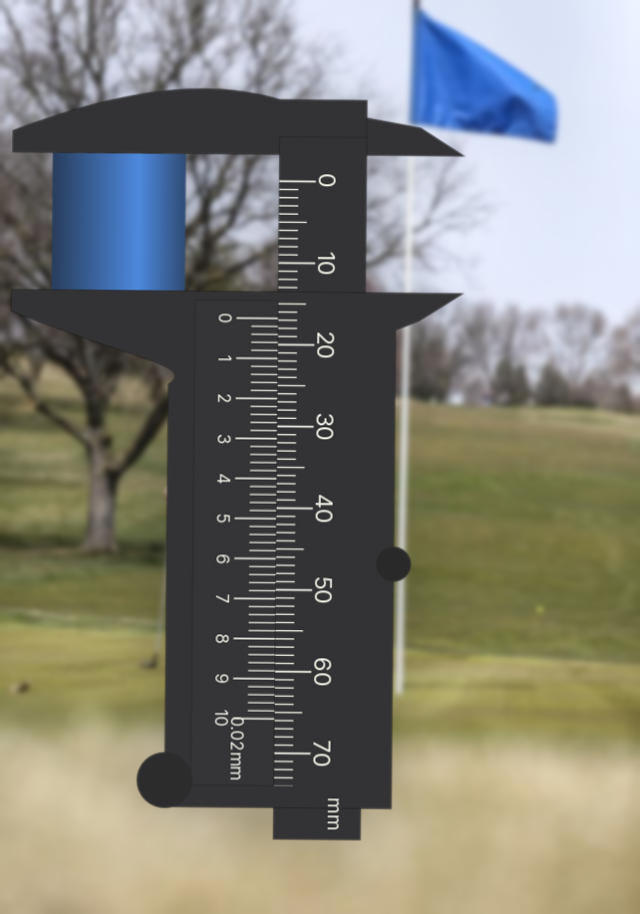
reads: 16.8
